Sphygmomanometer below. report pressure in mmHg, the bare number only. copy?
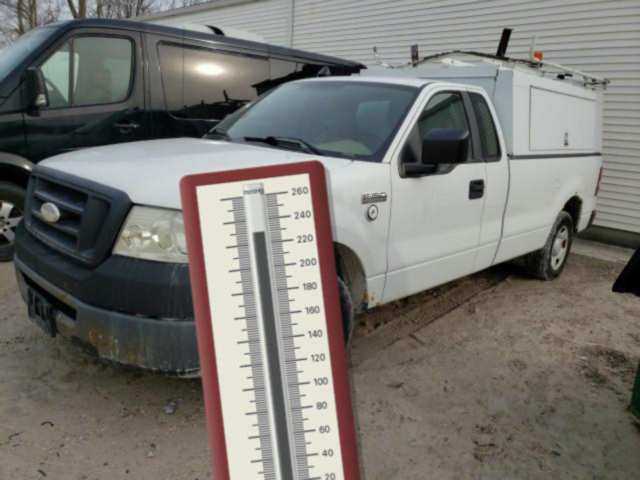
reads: 230
